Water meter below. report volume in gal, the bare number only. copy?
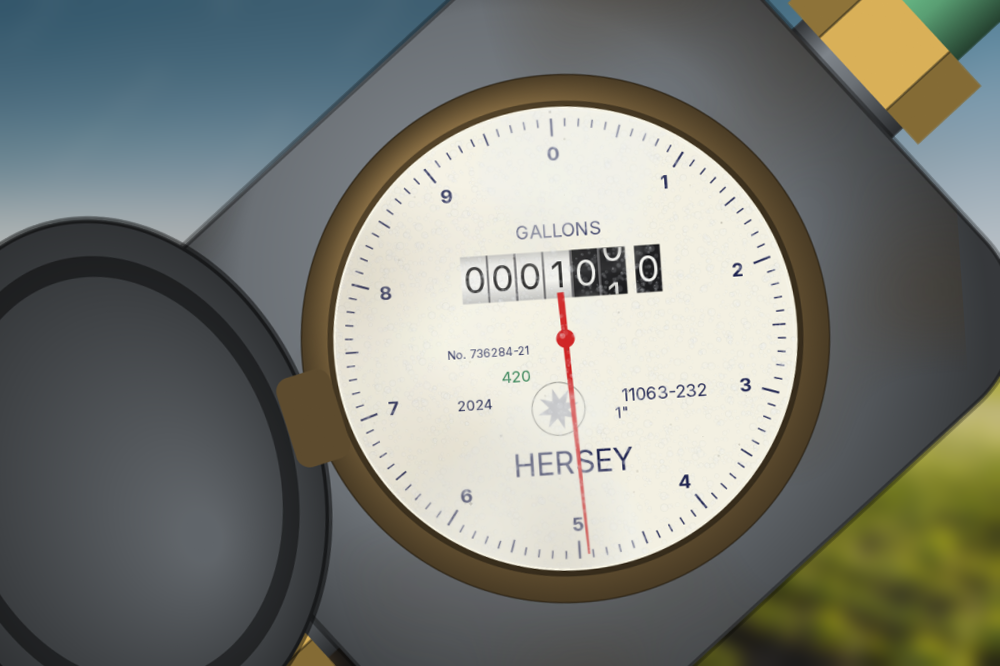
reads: 1004.9
